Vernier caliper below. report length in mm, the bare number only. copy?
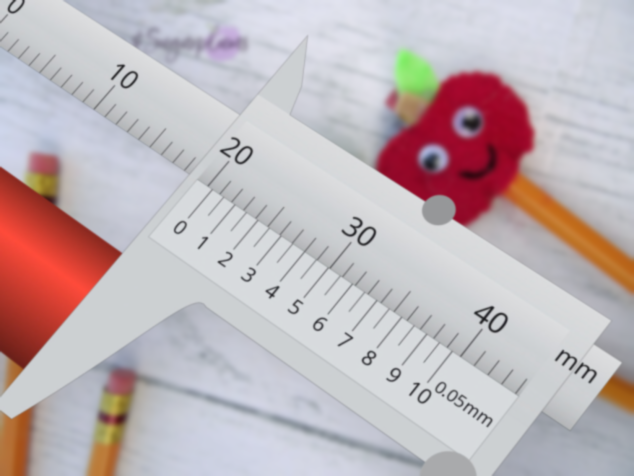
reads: 20.4
